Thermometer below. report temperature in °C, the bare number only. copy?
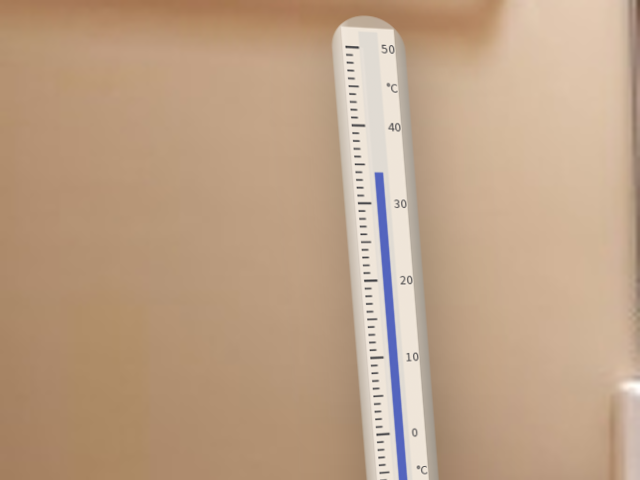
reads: 34
